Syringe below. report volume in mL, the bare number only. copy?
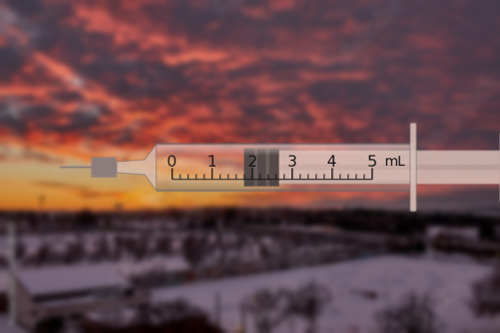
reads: 1.8
